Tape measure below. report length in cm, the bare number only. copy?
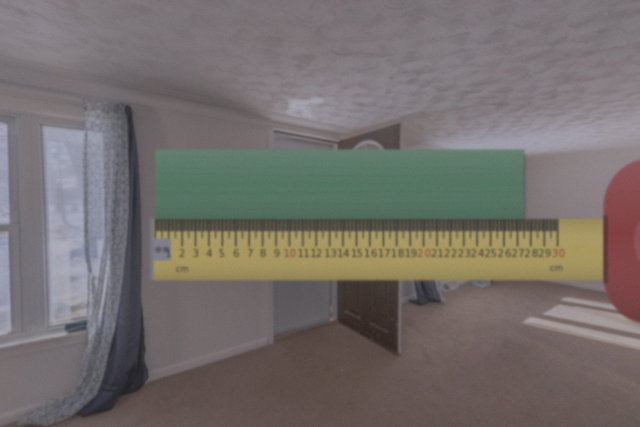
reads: 27.5
